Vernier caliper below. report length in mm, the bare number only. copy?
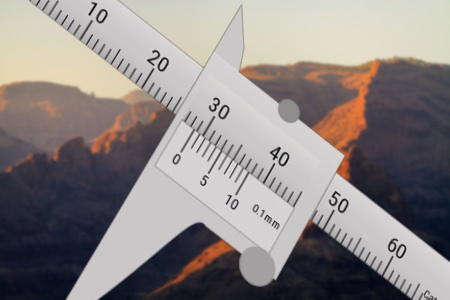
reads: 28.6
